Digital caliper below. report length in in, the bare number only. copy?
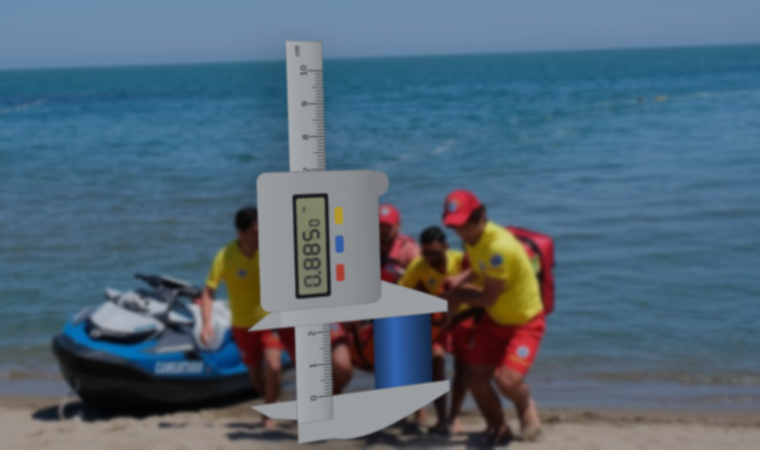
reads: 0.8850
